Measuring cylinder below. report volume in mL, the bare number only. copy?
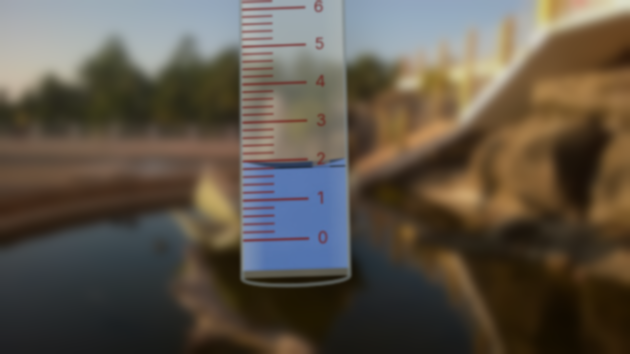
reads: 1.8
